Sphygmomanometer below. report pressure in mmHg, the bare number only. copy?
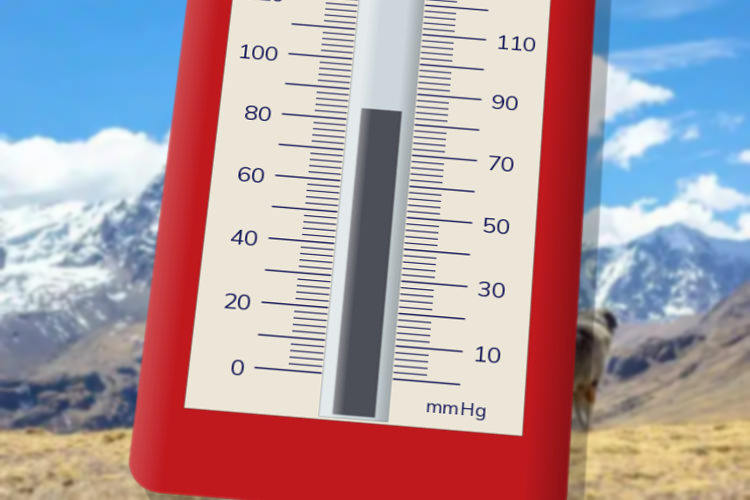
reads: 84
